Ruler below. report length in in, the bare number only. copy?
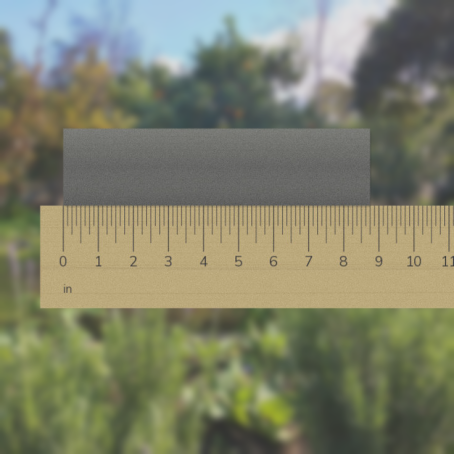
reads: 8.75
